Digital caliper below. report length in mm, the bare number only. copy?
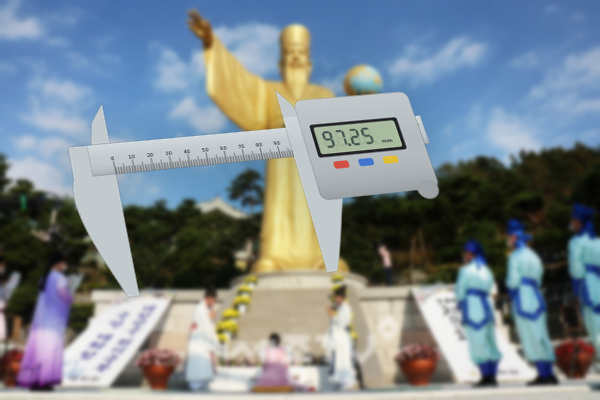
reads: 97.25
